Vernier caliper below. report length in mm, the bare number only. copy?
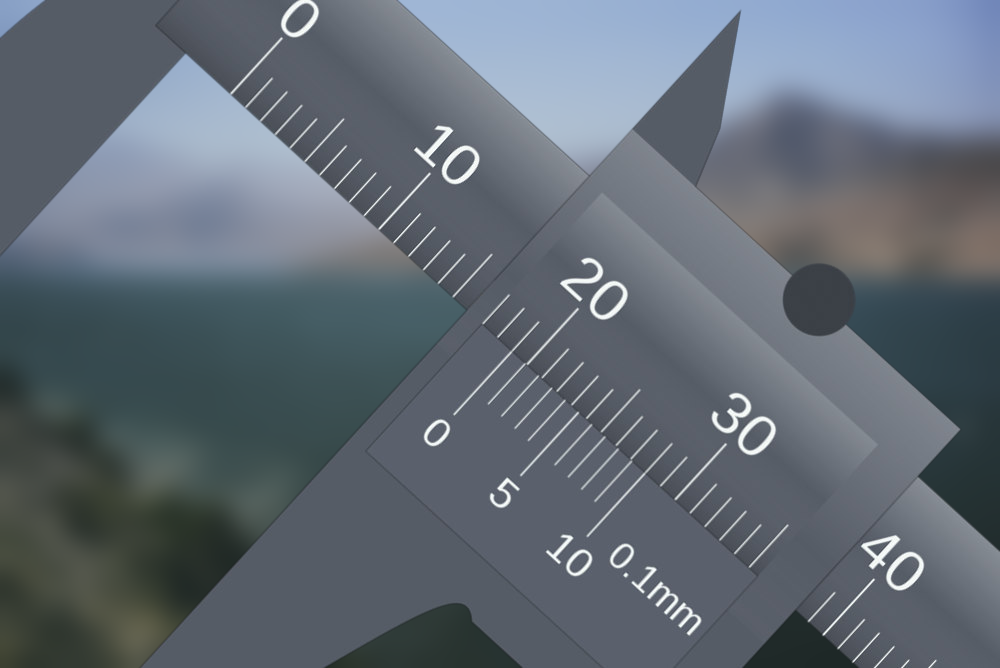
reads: 19.0
